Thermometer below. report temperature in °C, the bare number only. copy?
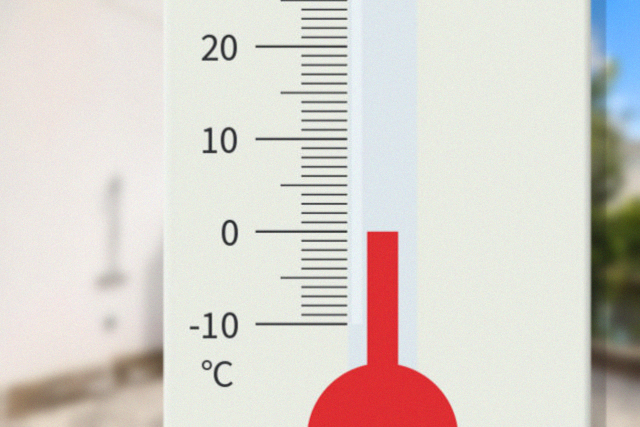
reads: 0
